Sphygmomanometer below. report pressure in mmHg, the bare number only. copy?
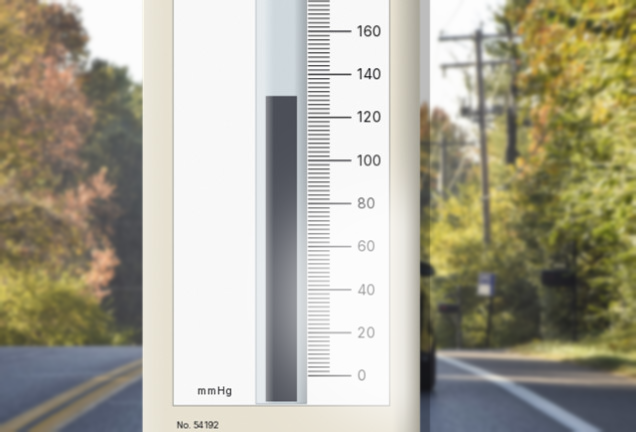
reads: 130
